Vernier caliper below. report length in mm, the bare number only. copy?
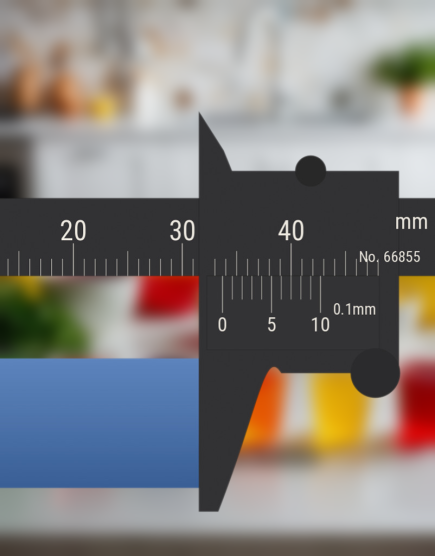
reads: 33.7
